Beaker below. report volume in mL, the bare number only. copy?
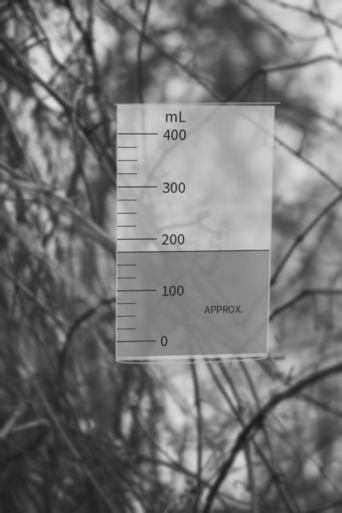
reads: 175
